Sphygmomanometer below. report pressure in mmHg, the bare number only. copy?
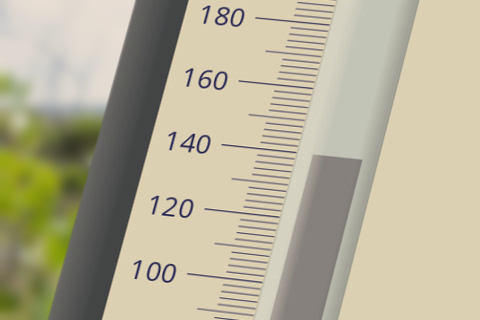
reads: 140
